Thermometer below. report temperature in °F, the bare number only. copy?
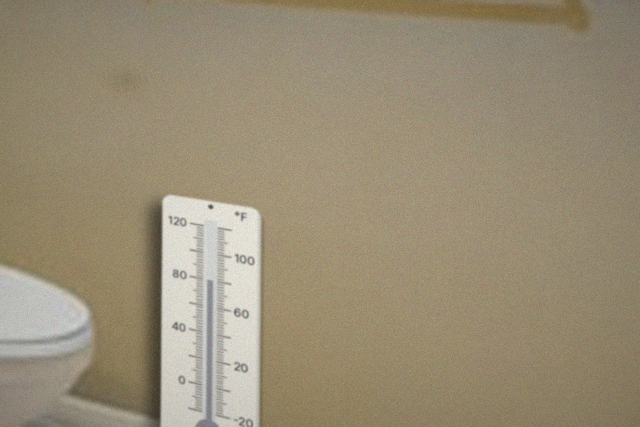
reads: 80
